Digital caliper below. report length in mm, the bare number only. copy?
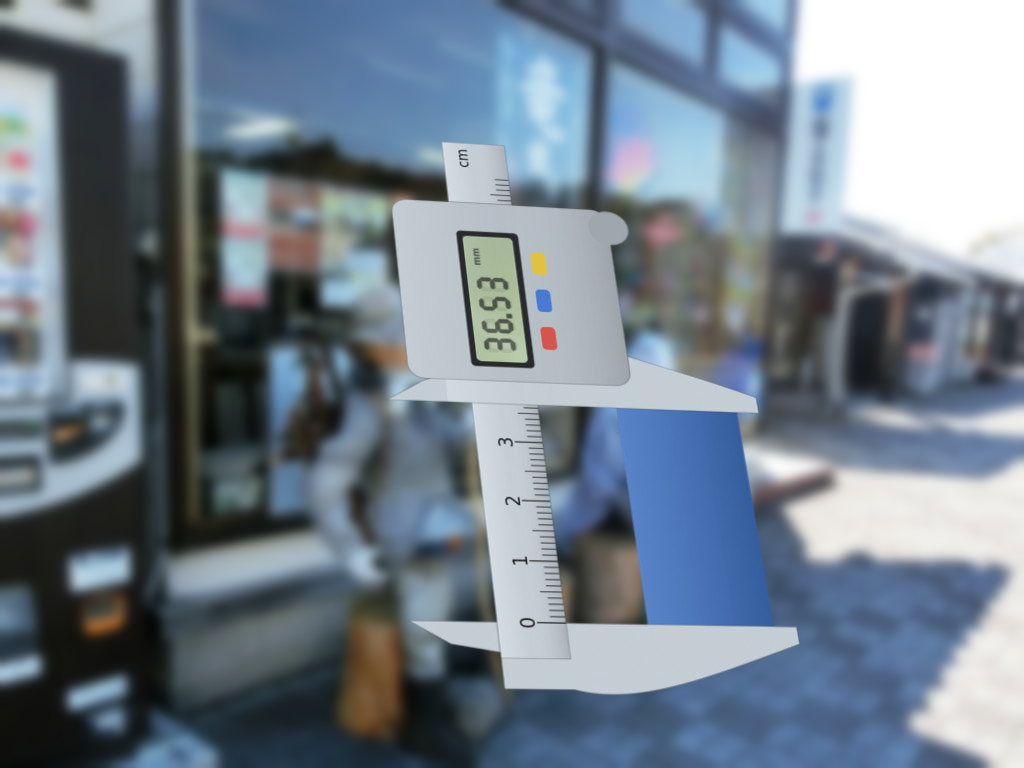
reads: 36.53
